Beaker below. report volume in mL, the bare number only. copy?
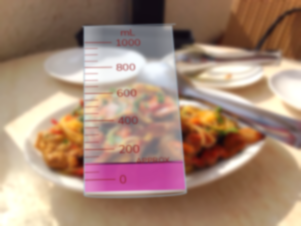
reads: 100
